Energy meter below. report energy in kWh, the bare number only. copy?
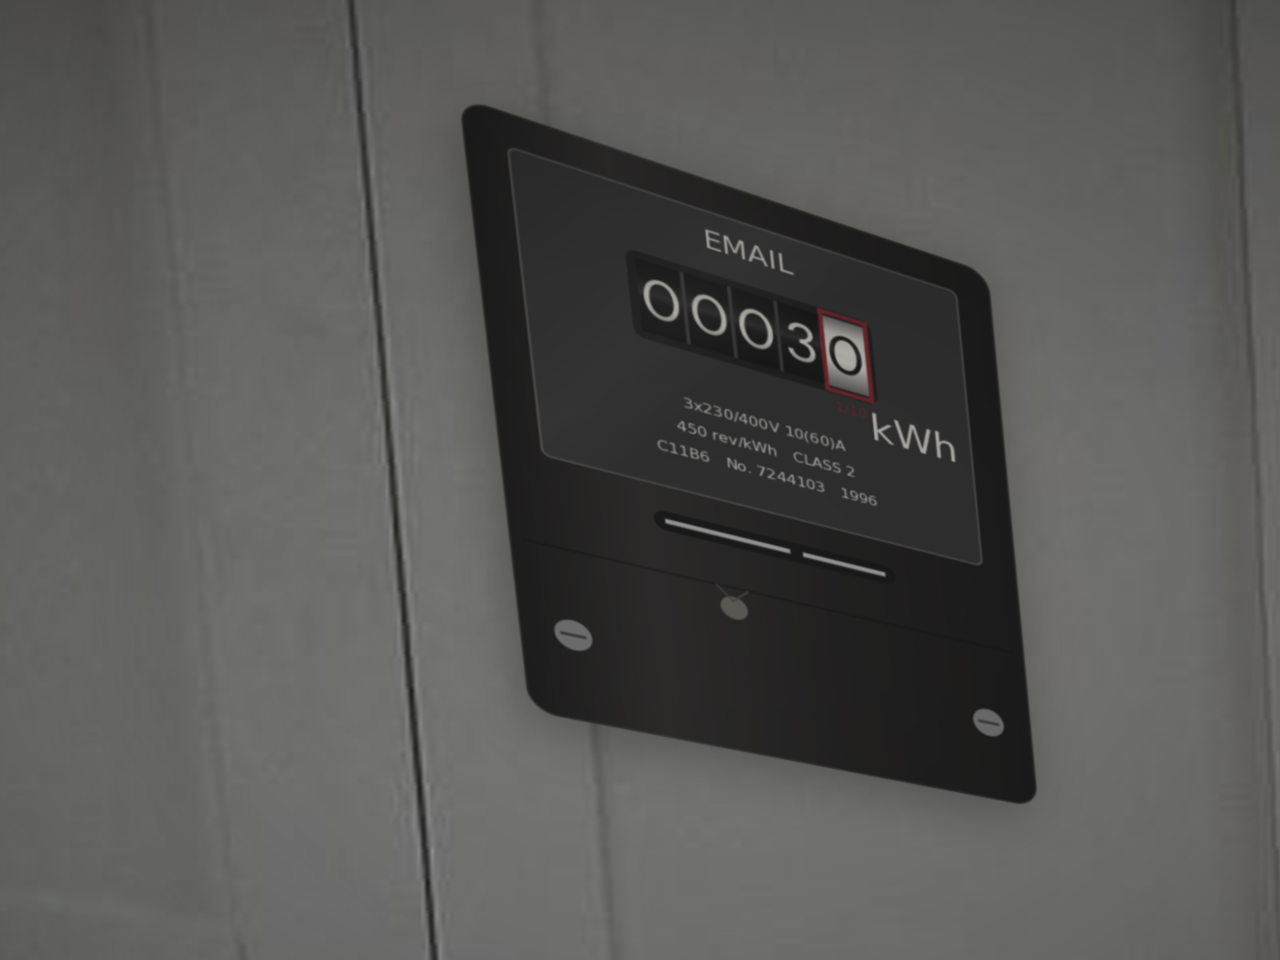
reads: 3.0
